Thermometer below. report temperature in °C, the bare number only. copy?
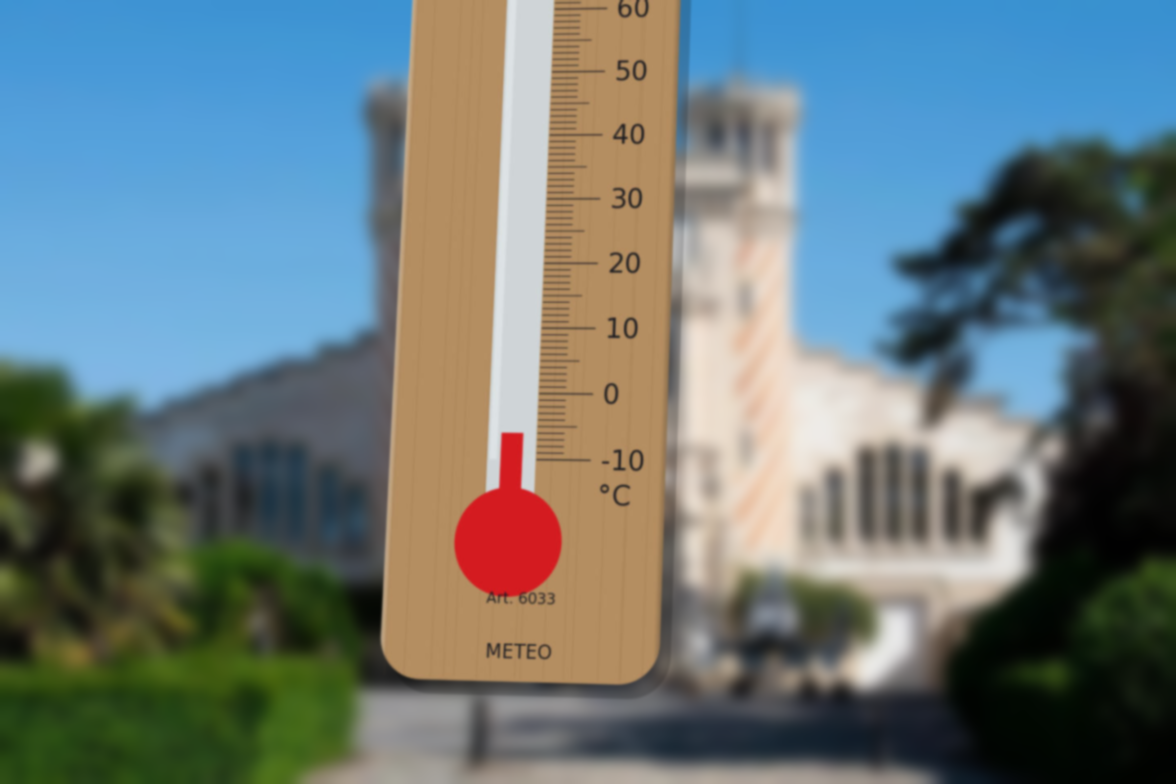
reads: -6
